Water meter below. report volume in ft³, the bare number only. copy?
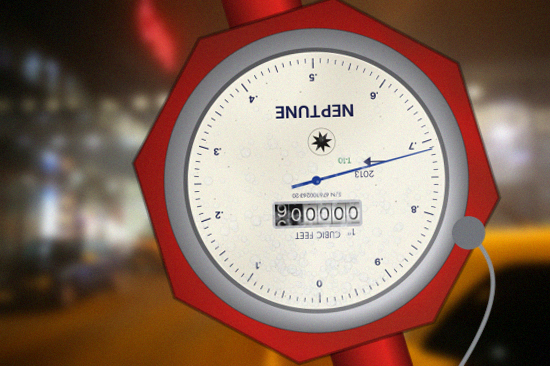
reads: 5.71
